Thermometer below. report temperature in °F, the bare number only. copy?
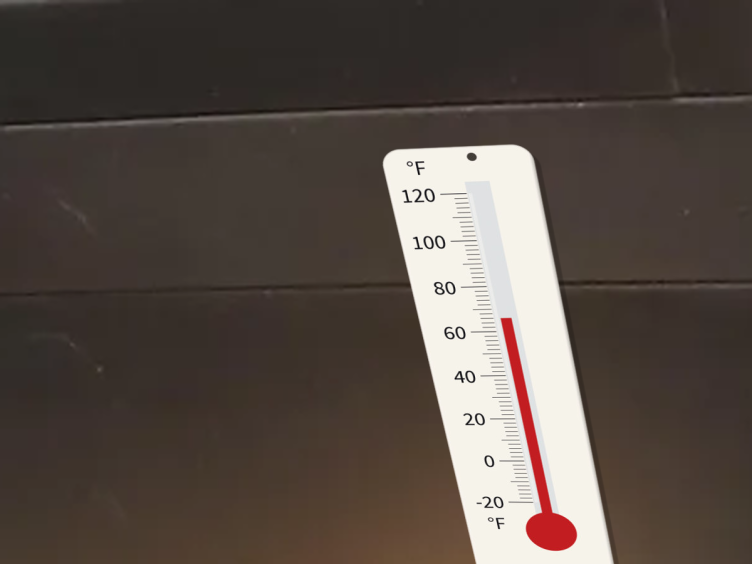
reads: 66
